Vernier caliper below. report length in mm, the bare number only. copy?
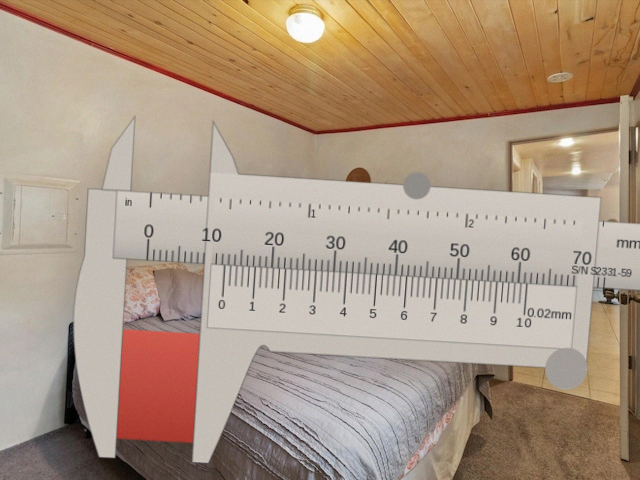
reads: 12.4
